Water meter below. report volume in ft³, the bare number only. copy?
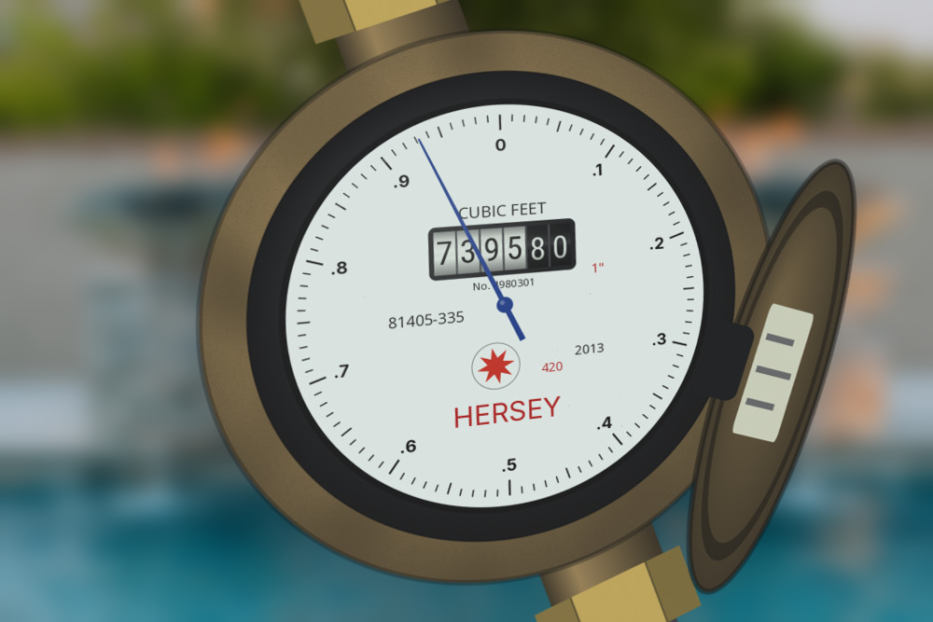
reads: 739579.93
